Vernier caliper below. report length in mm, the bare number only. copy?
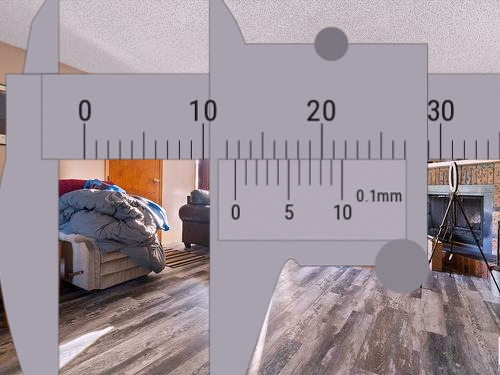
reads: 12.7
